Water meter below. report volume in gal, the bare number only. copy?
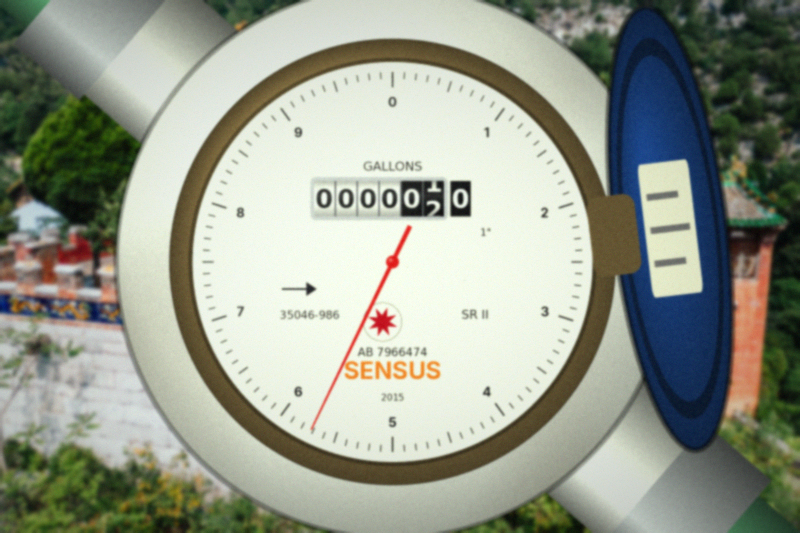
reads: 15.7
